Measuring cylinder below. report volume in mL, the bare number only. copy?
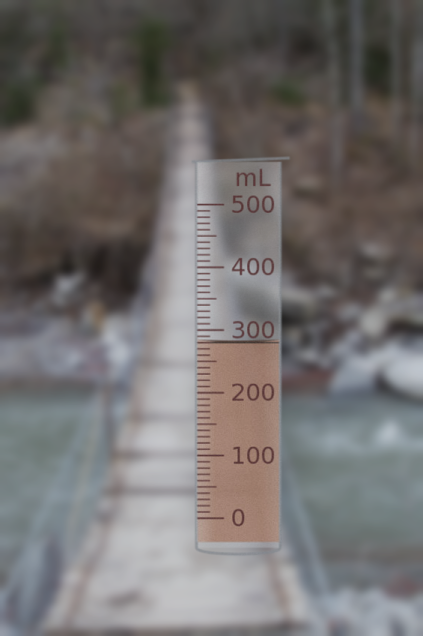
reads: 280
